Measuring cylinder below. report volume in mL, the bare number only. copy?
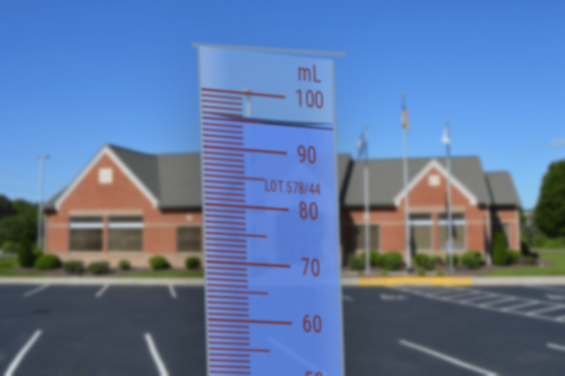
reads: 95
